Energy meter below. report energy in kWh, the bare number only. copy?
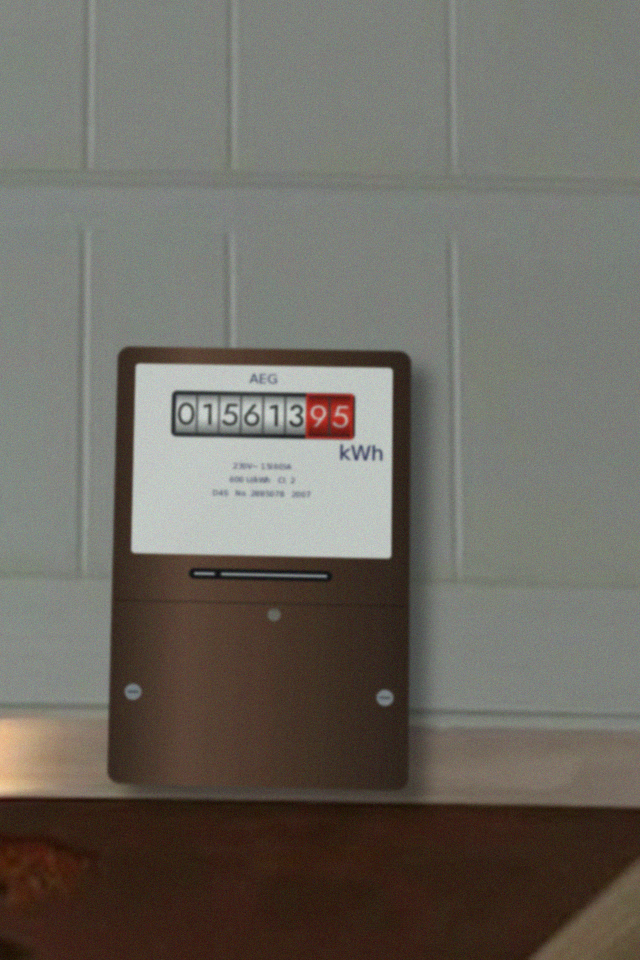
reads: 15613.95
